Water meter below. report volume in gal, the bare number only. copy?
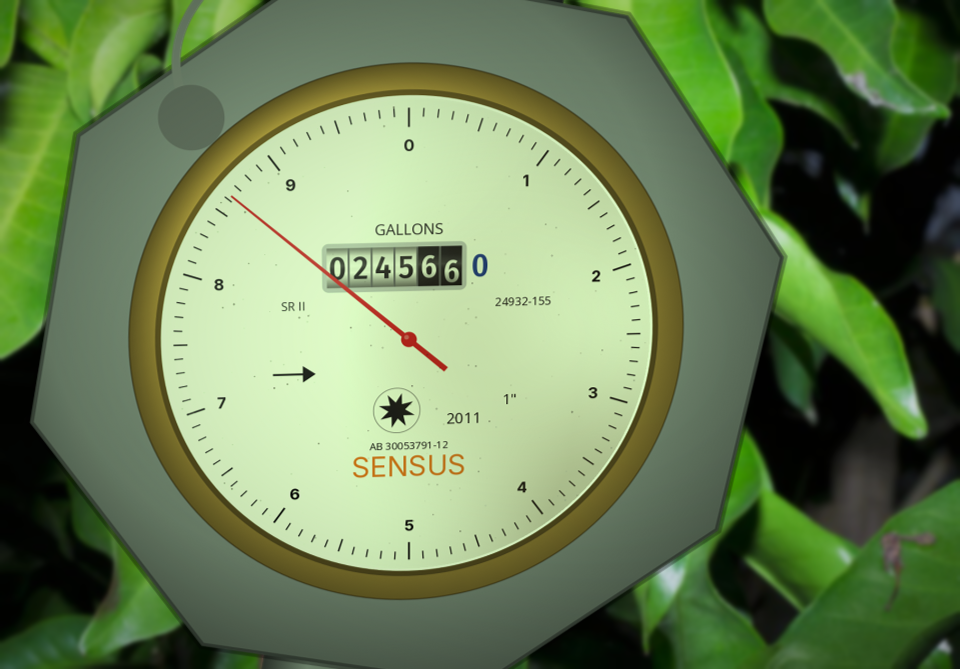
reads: 245658.6
